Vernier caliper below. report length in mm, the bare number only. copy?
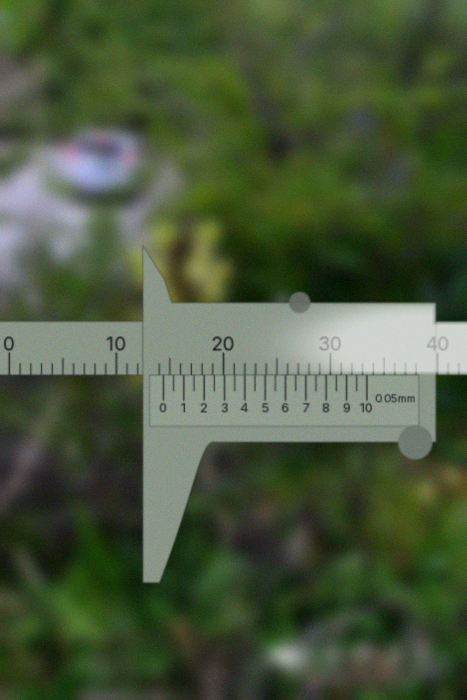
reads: 14.4
